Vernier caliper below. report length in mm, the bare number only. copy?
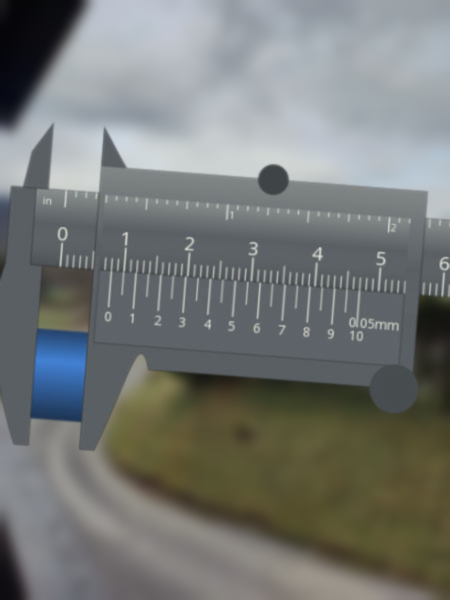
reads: 8.0
